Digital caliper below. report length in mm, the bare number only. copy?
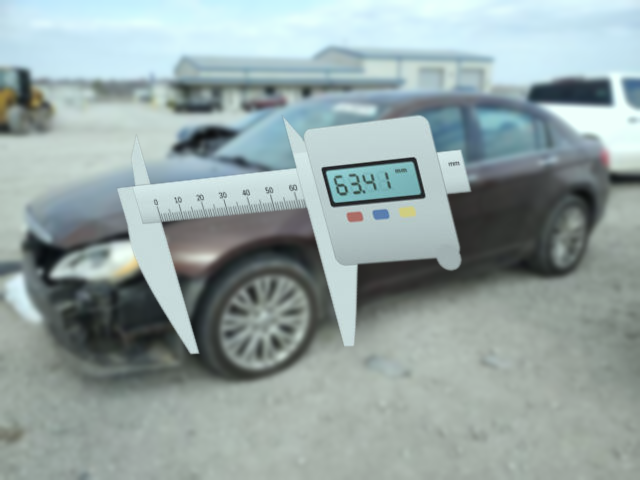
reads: 63.41
